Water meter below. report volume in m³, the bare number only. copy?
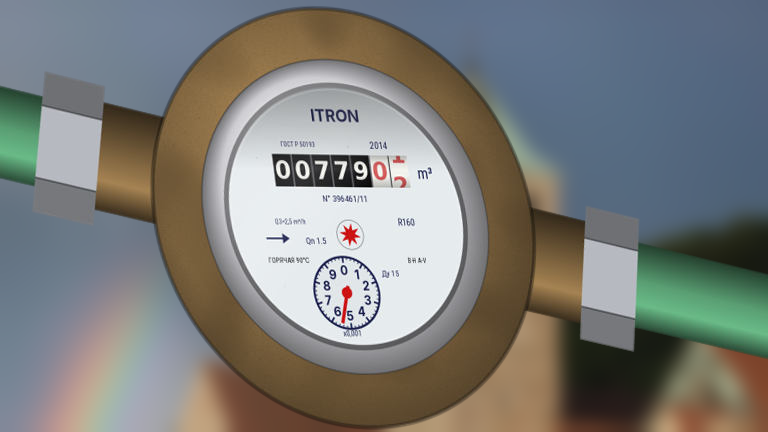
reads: 779.015
